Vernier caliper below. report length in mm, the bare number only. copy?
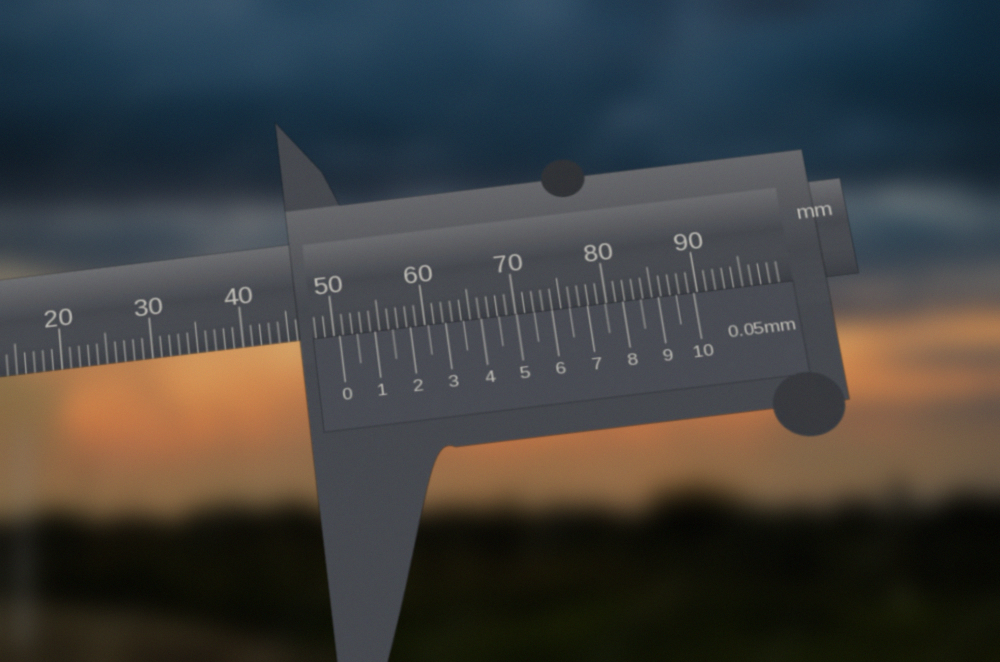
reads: 50.6
